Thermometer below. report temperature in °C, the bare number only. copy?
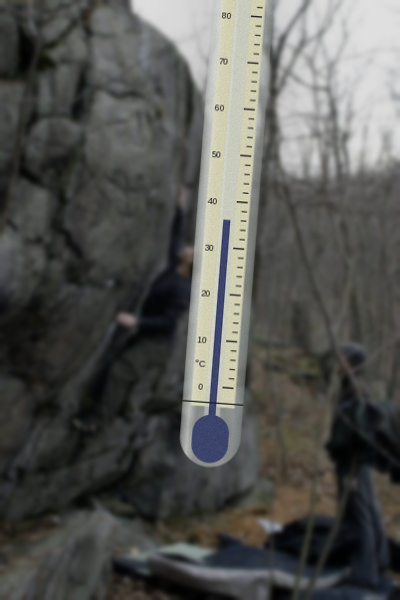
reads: 36
